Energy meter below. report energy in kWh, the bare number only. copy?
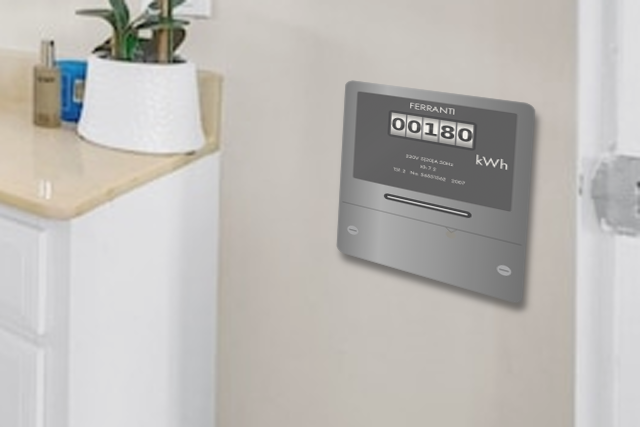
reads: 180
